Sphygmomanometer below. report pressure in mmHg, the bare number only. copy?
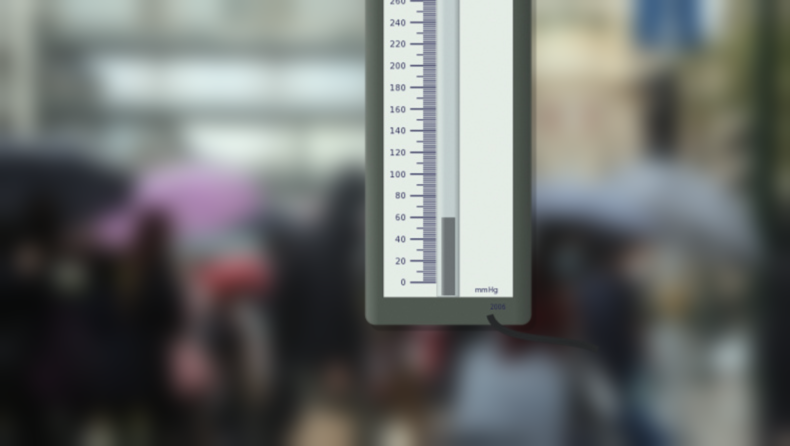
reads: 60
